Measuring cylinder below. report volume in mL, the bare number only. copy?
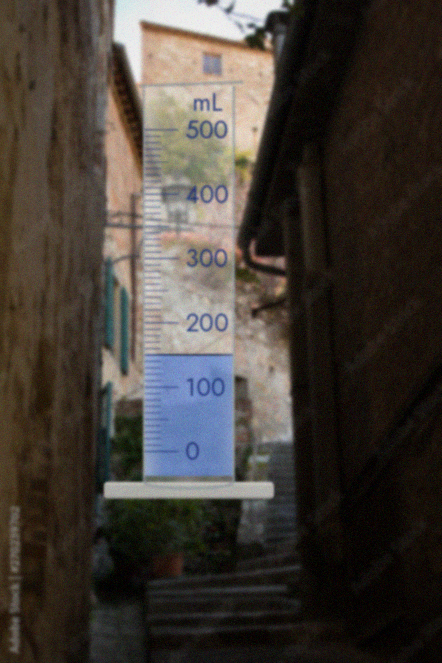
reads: 150
